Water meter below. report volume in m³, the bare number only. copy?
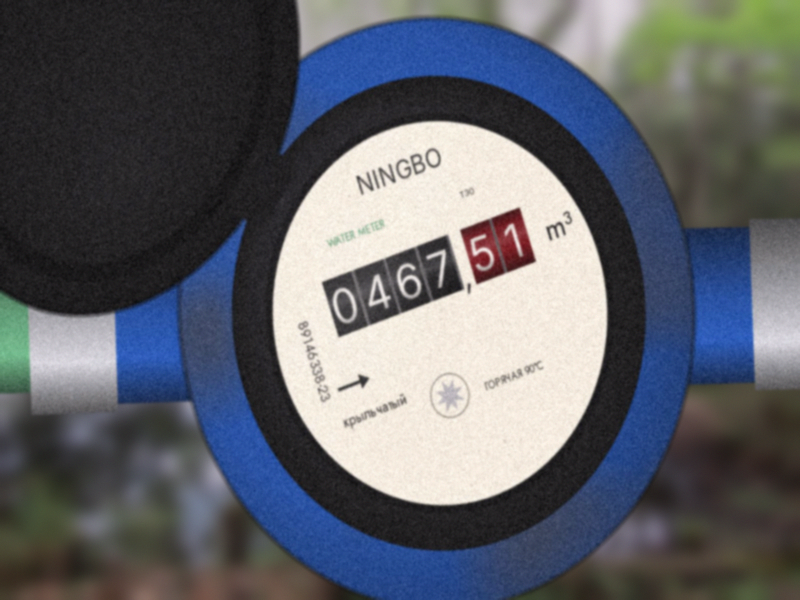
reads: 467.51
